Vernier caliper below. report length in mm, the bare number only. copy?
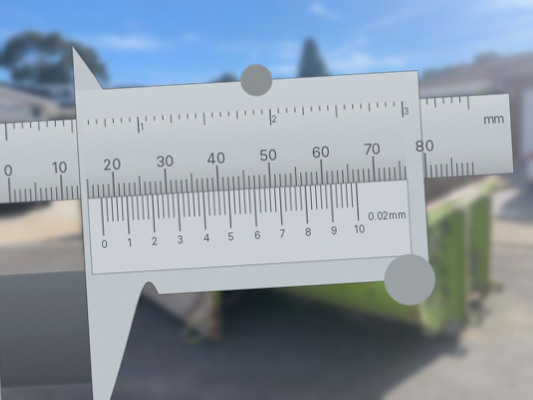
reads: 17.5
